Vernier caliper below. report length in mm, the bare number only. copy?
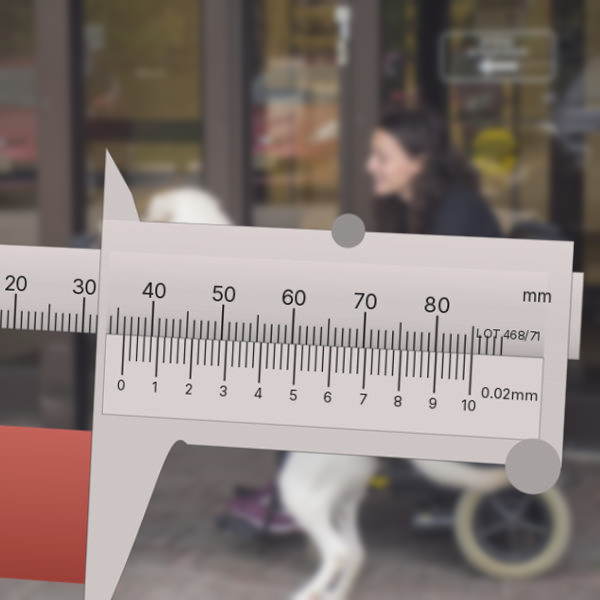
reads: 36.0
